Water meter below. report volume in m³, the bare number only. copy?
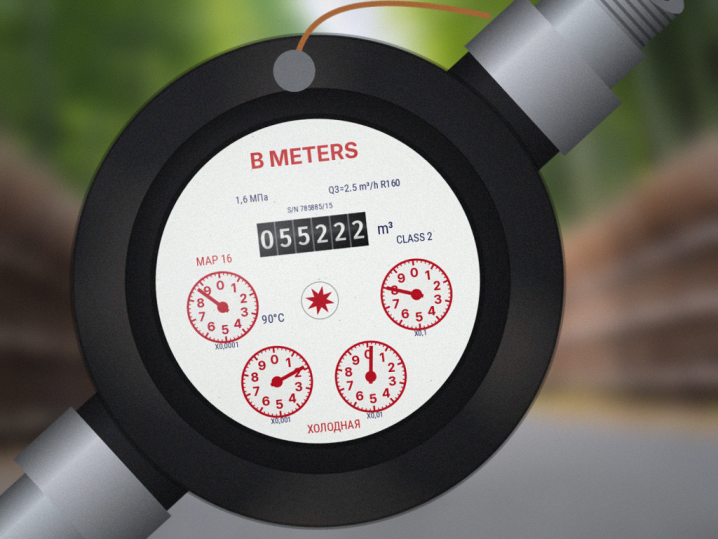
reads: 55222.8018
